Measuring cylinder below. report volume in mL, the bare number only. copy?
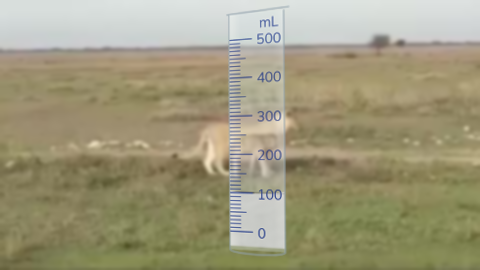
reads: 100
